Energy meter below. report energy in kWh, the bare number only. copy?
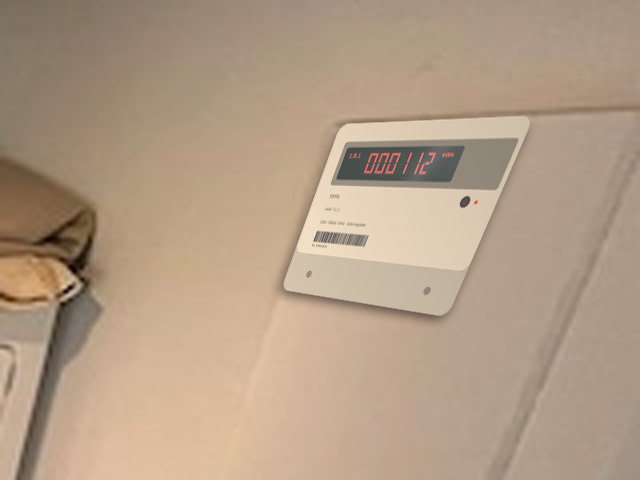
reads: 112
